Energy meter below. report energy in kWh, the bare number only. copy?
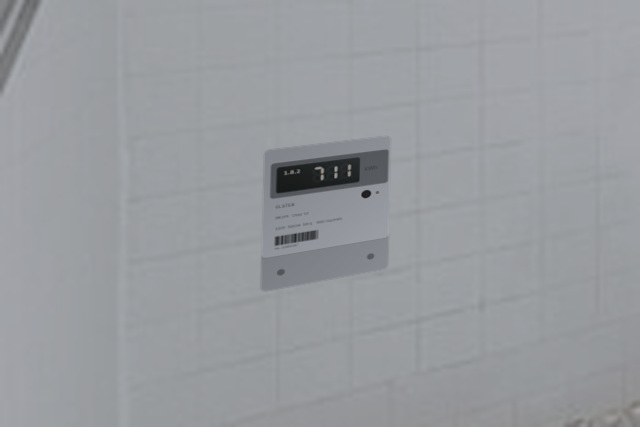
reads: 711
